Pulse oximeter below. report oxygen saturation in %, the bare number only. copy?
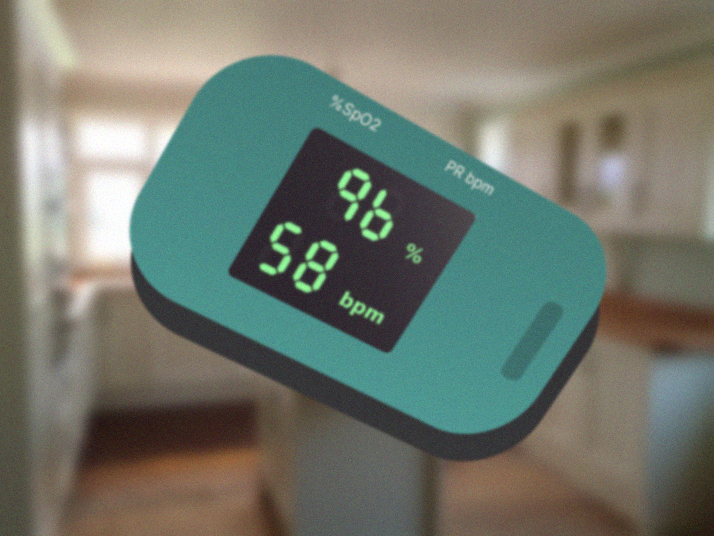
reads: 96
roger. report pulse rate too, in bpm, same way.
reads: 58
